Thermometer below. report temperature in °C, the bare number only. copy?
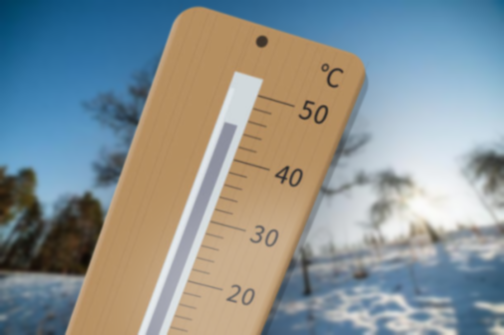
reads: 45
